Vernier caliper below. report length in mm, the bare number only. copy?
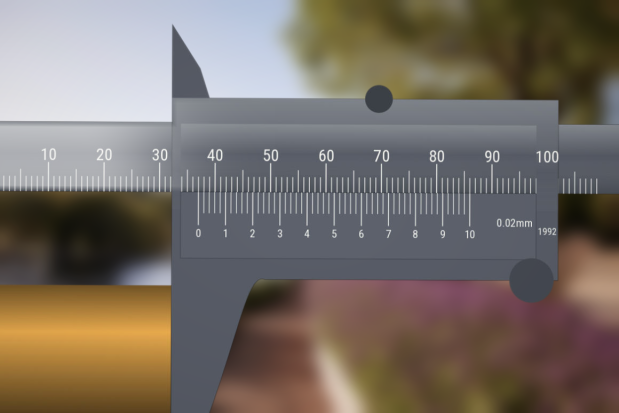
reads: 37.0
